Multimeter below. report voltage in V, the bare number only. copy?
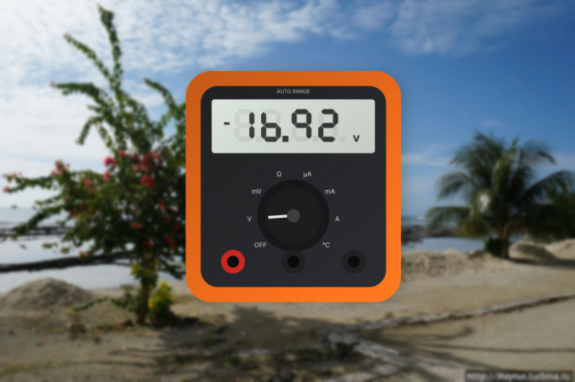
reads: -16.92
